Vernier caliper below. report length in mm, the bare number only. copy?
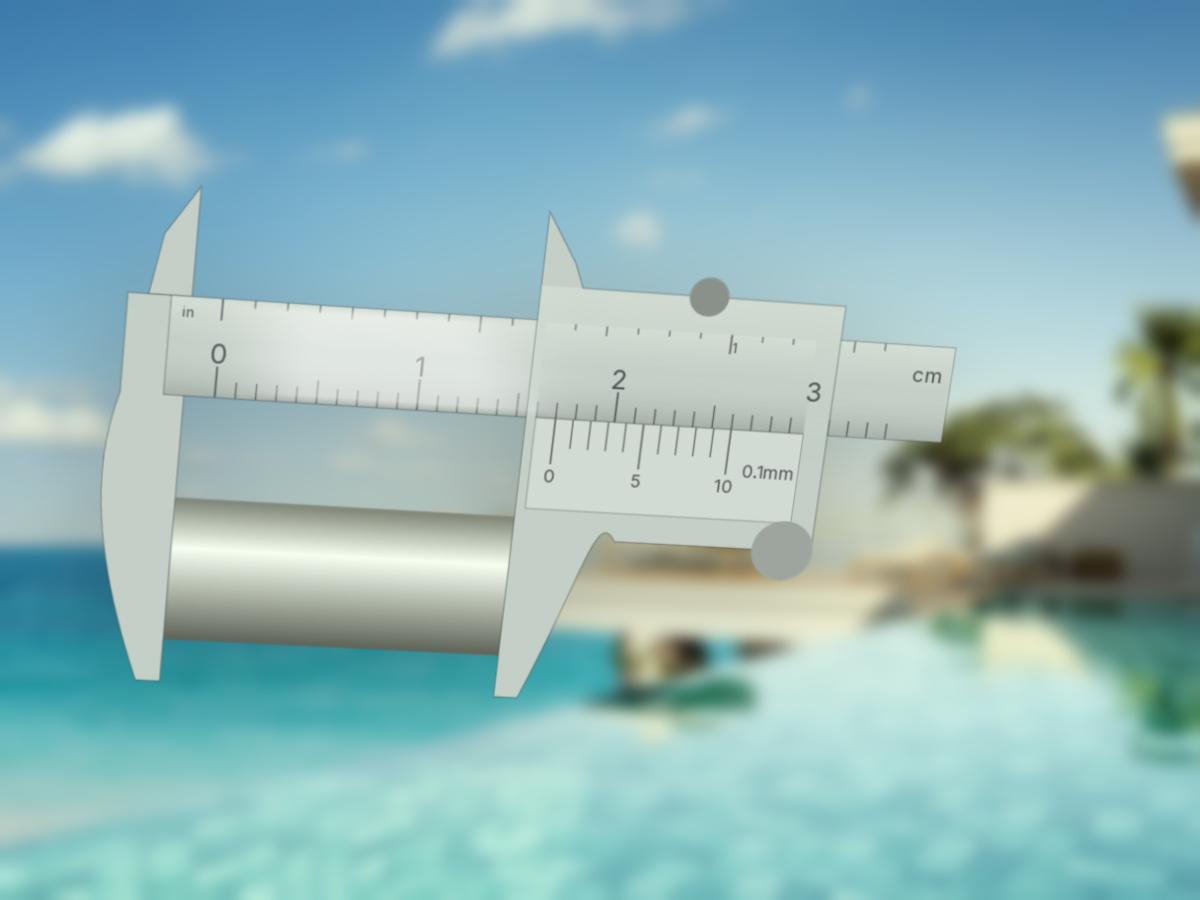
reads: 17.0
